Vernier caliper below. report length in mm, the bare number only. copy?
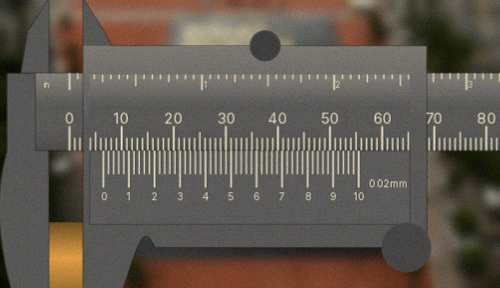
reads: 6.5
